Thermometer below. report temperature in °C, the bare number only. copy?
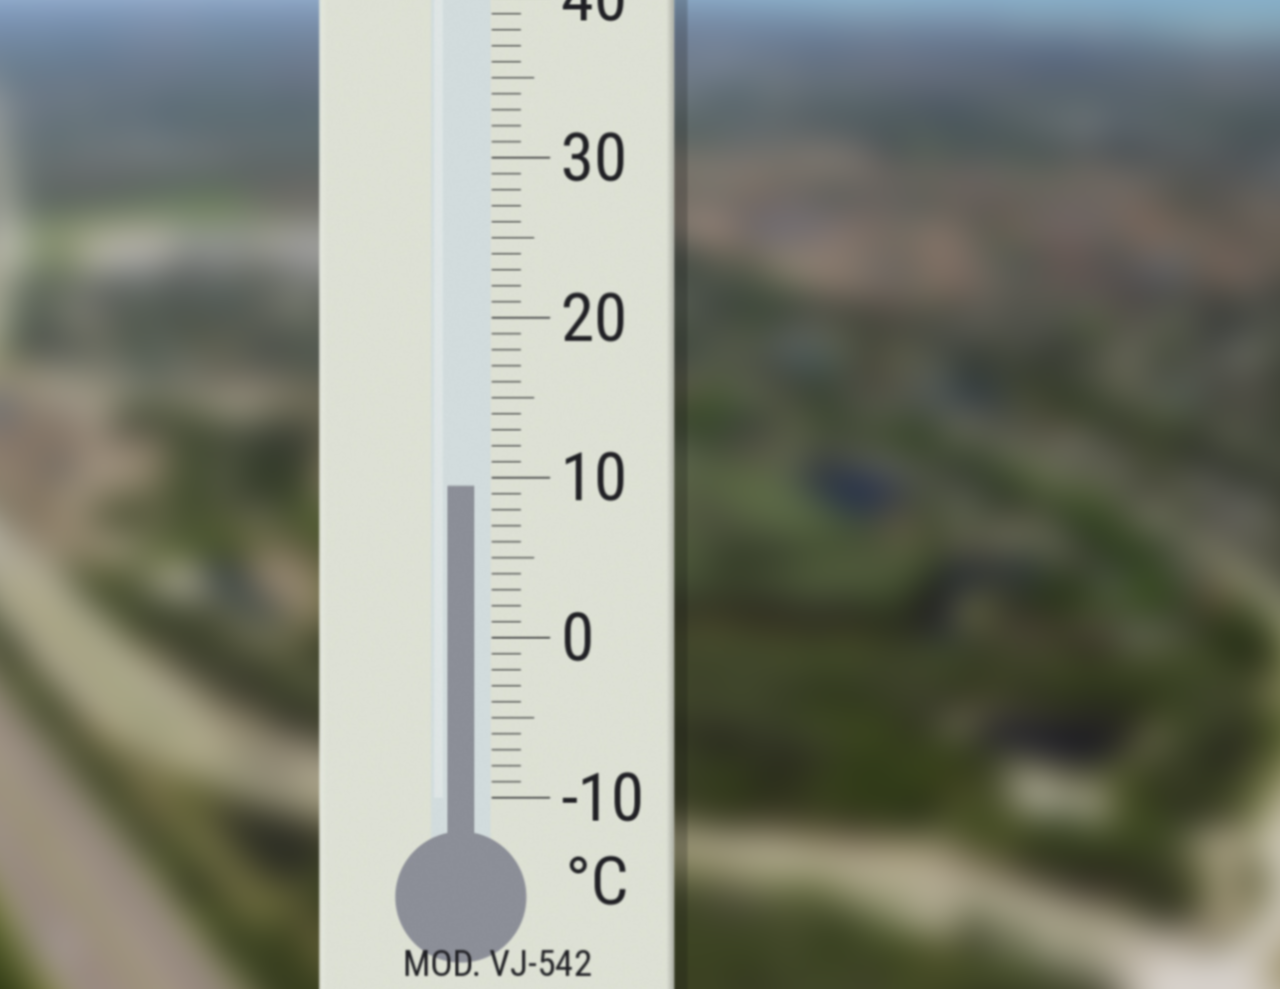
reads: 9.5
